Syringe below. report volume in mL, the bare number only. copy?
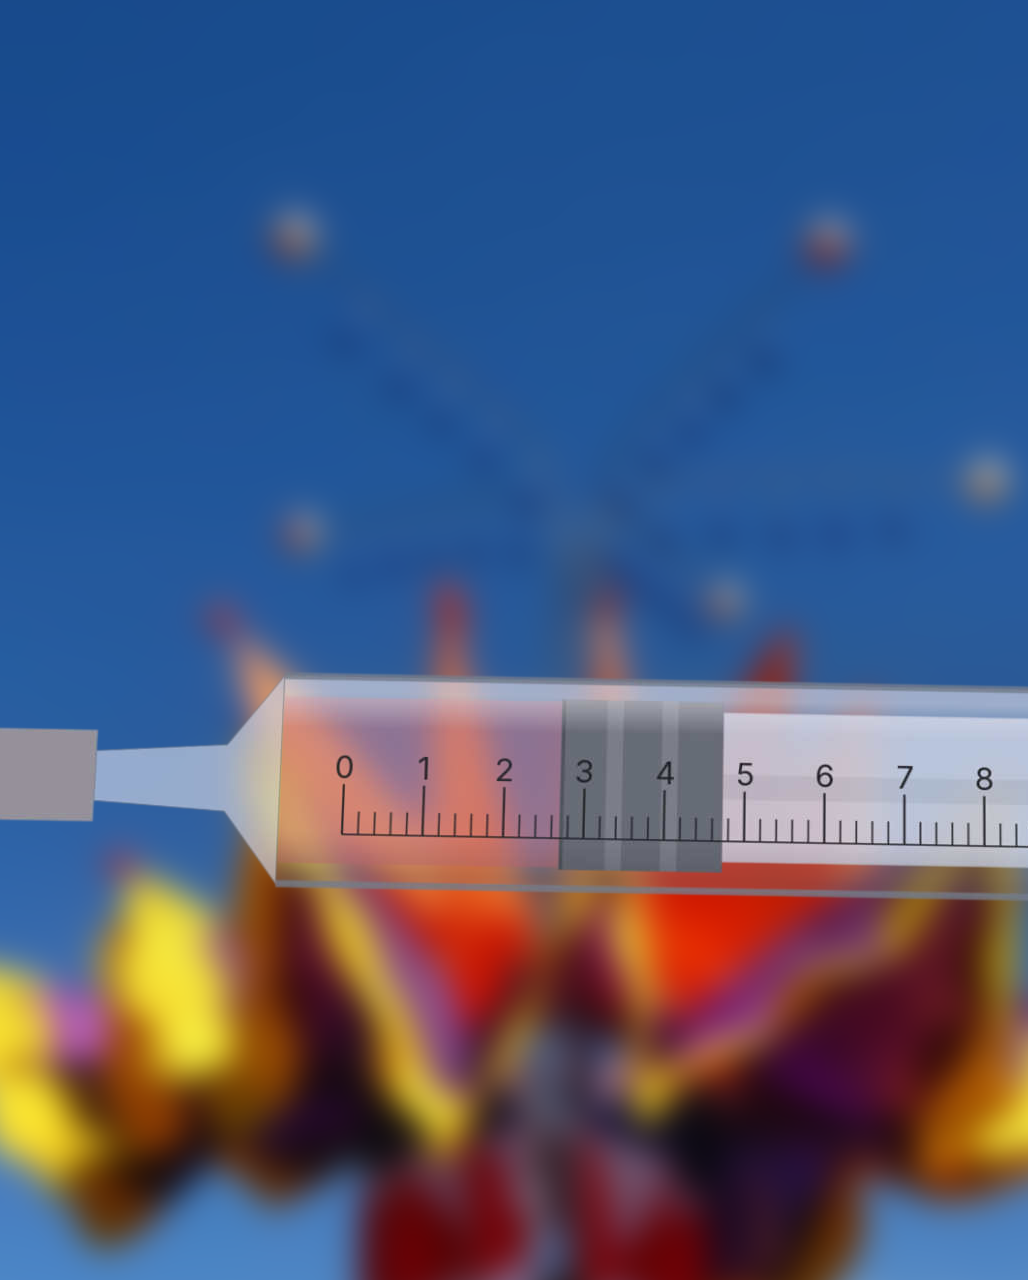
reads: 2.7
